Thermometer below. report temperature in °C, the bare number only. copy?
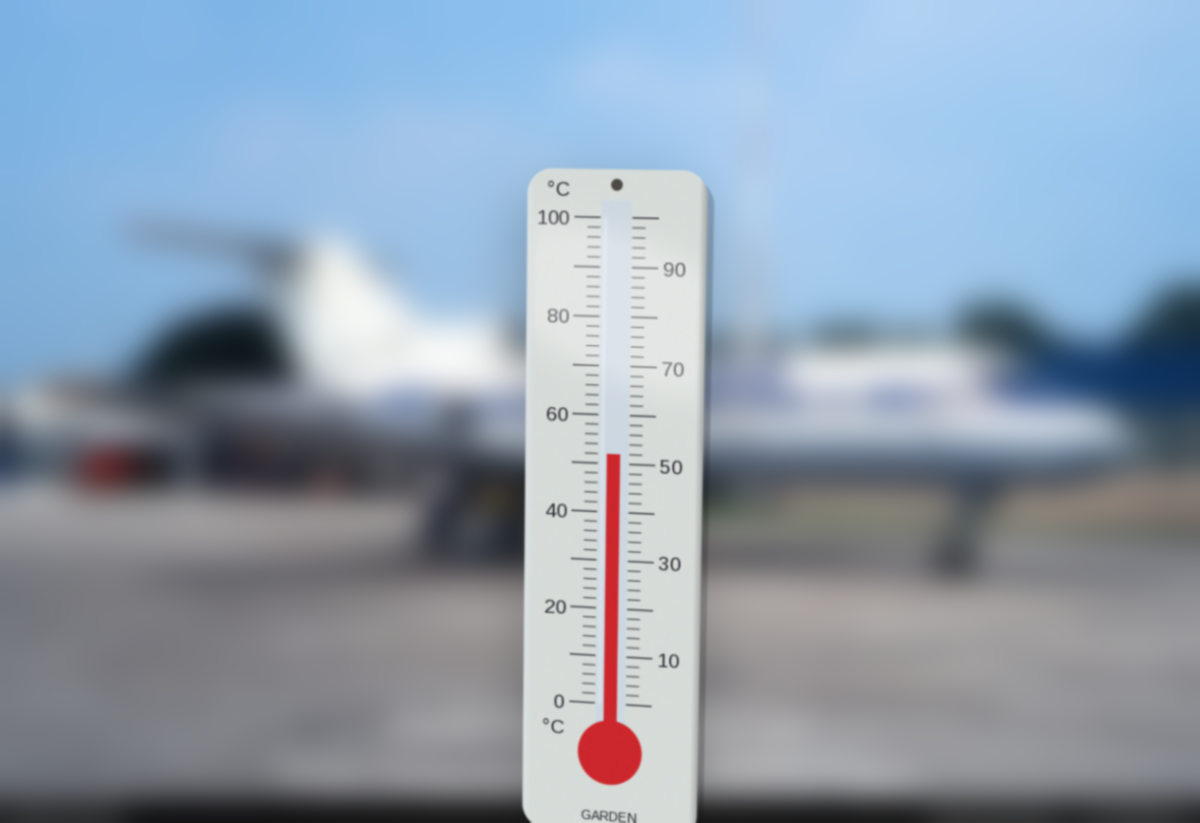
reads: 52
